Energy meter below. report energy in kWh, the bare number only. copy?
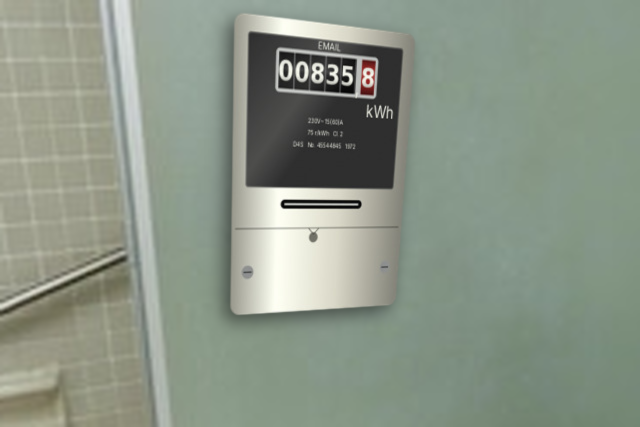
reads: 835.8
